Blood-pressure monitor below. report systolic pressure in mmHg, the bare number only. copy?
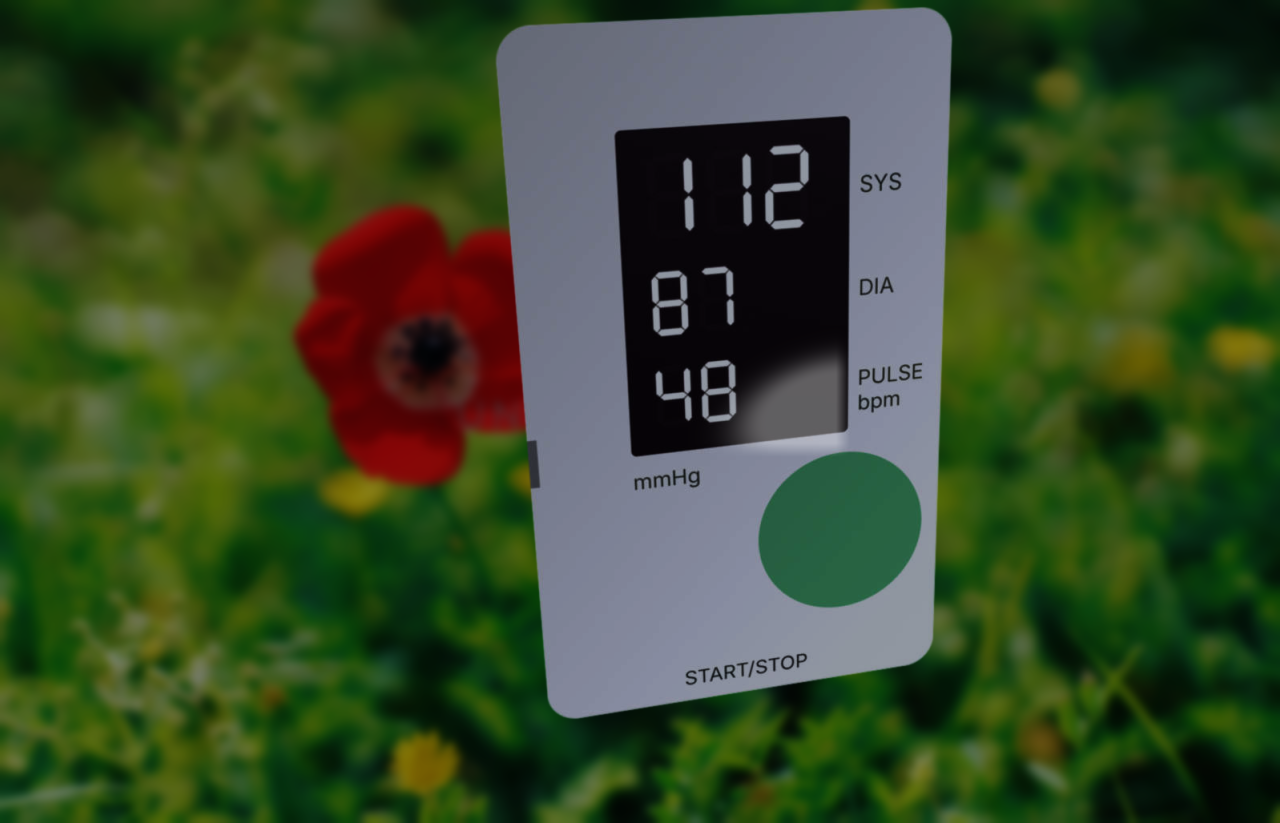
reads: 112
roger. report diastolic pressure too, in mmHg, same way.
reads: 87
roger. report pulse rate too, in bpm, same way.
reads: 48
